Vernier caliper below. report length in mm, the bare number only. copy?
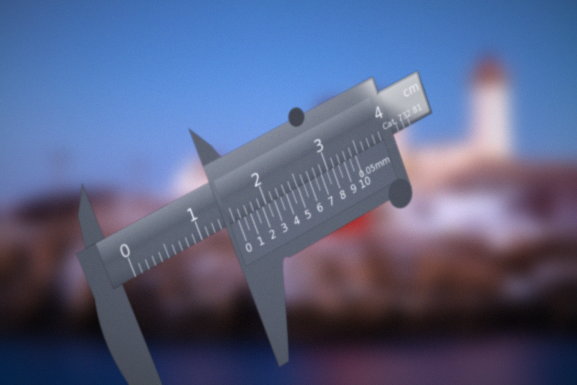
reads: 15.6
